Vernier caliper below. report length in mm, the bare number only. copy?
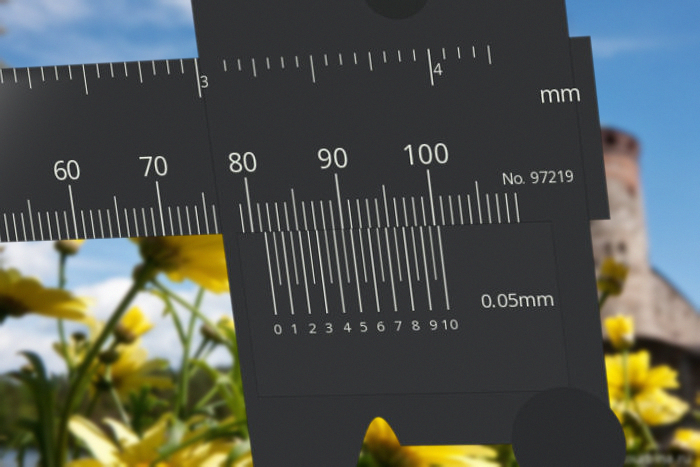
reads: 81.4
